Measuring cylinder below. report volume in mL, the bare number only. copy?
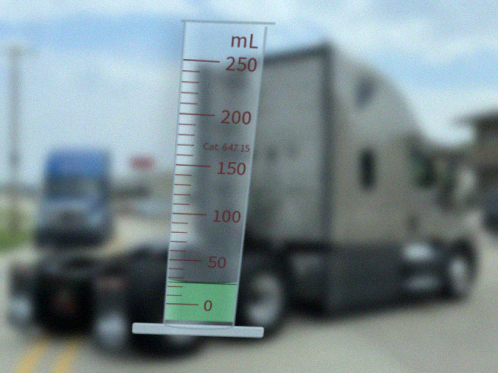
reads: 25
